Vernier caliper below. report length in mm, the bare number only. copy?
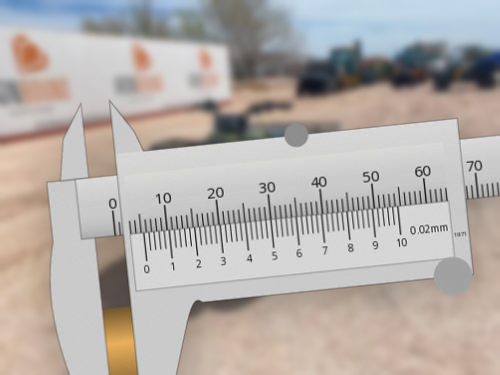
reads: 5.5
